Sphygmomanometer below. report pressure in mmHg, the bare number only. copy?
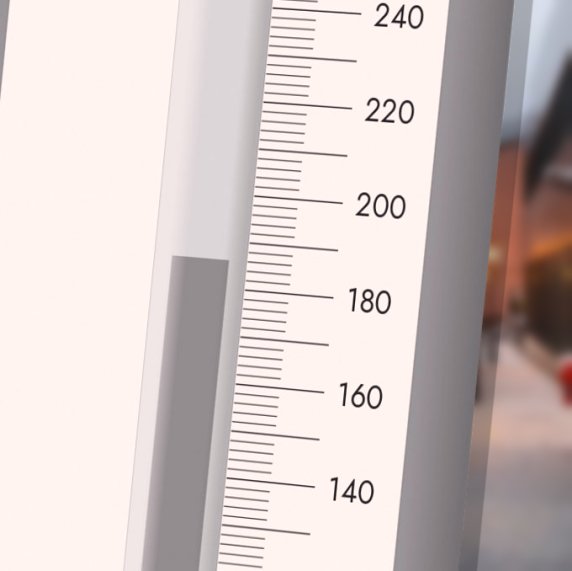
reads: 186
